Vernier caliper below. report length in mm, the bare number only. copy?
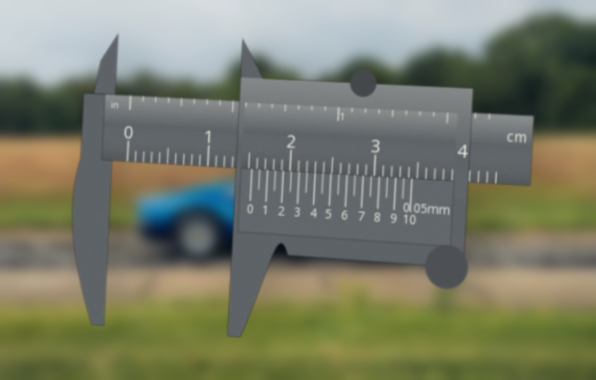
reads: 15.4
